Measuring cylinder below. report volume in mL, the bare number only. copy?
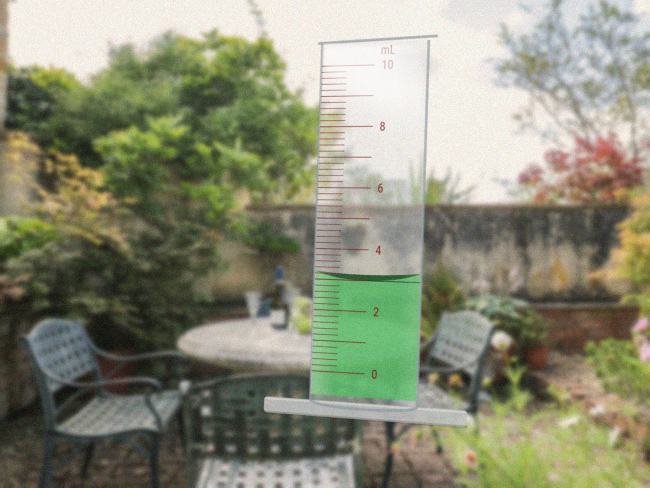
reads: 3
